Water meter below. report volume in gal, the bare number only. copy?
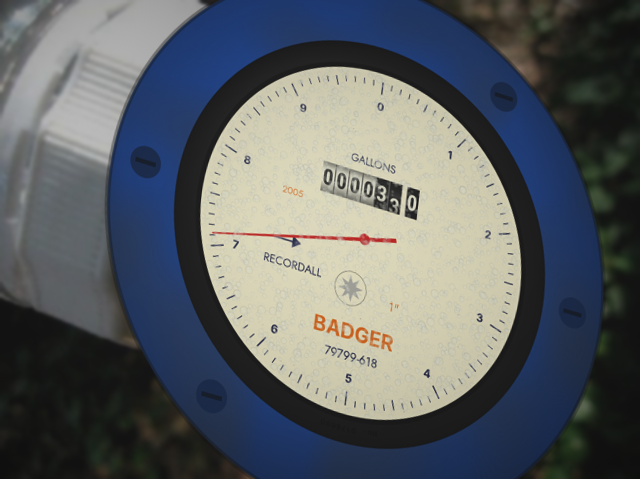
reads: 327.1
